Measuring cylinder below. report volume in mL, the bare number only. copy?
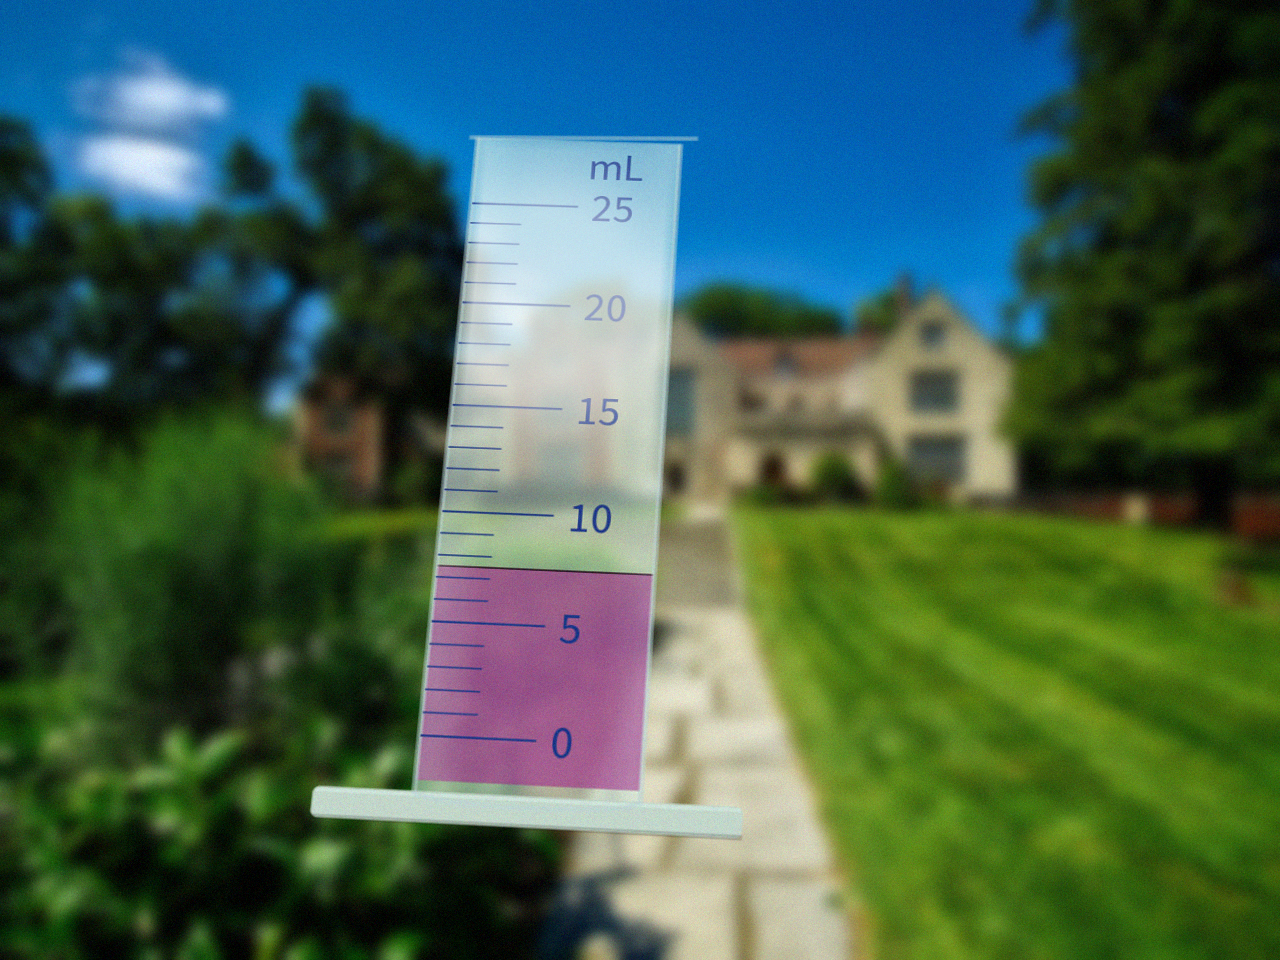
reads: 7.5
